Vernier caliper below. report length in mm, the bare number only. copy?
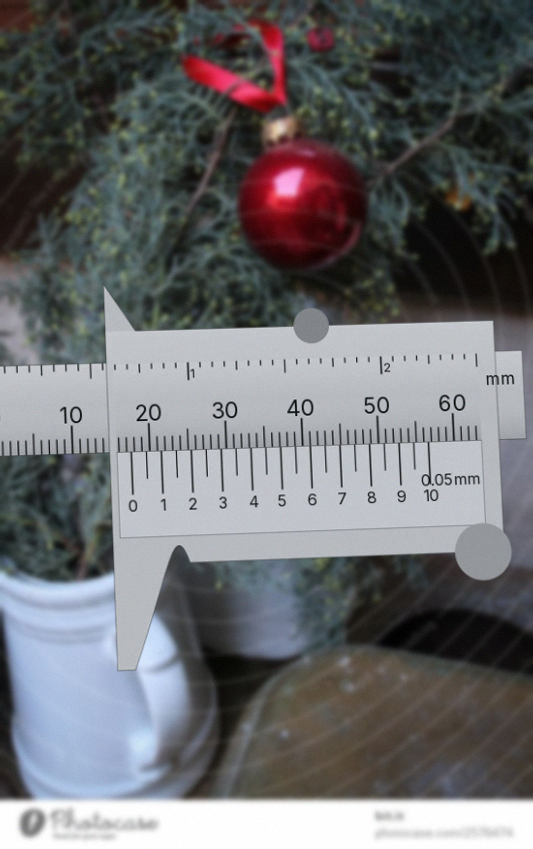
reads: 17.6
